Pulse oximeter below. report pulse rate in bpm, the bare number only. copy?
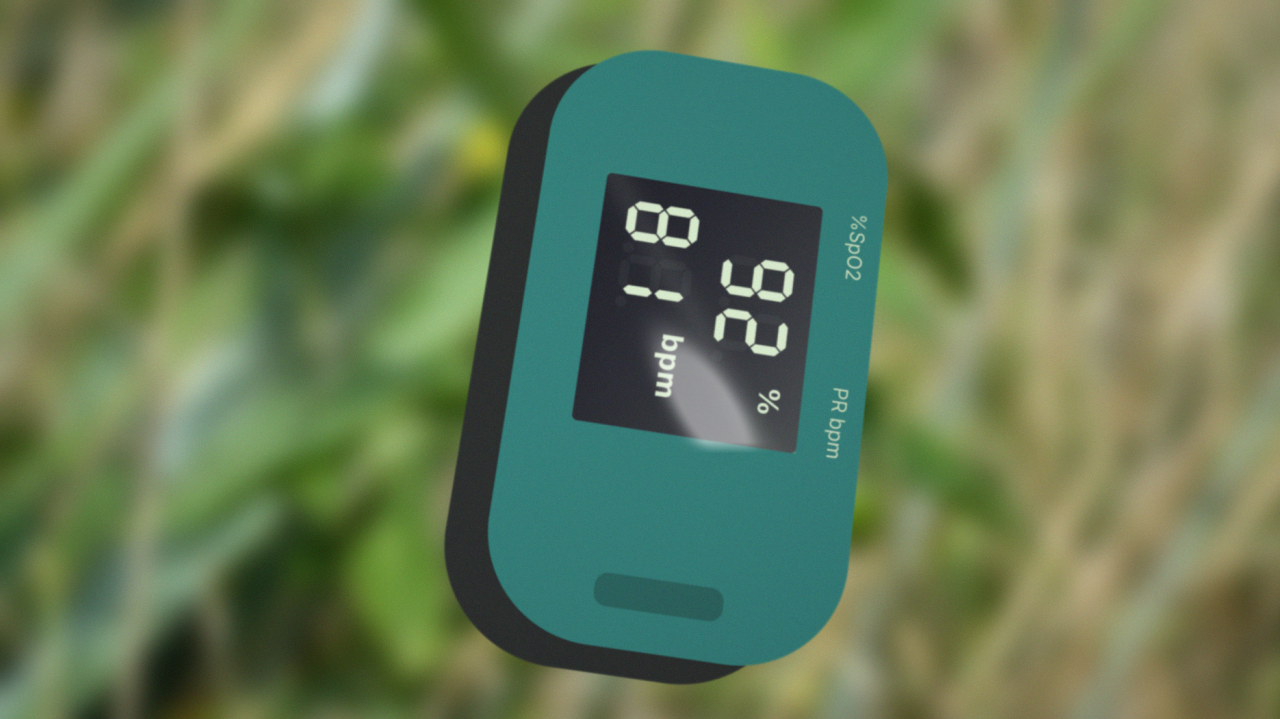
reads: 81
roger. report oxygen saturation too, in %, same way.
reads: 92
